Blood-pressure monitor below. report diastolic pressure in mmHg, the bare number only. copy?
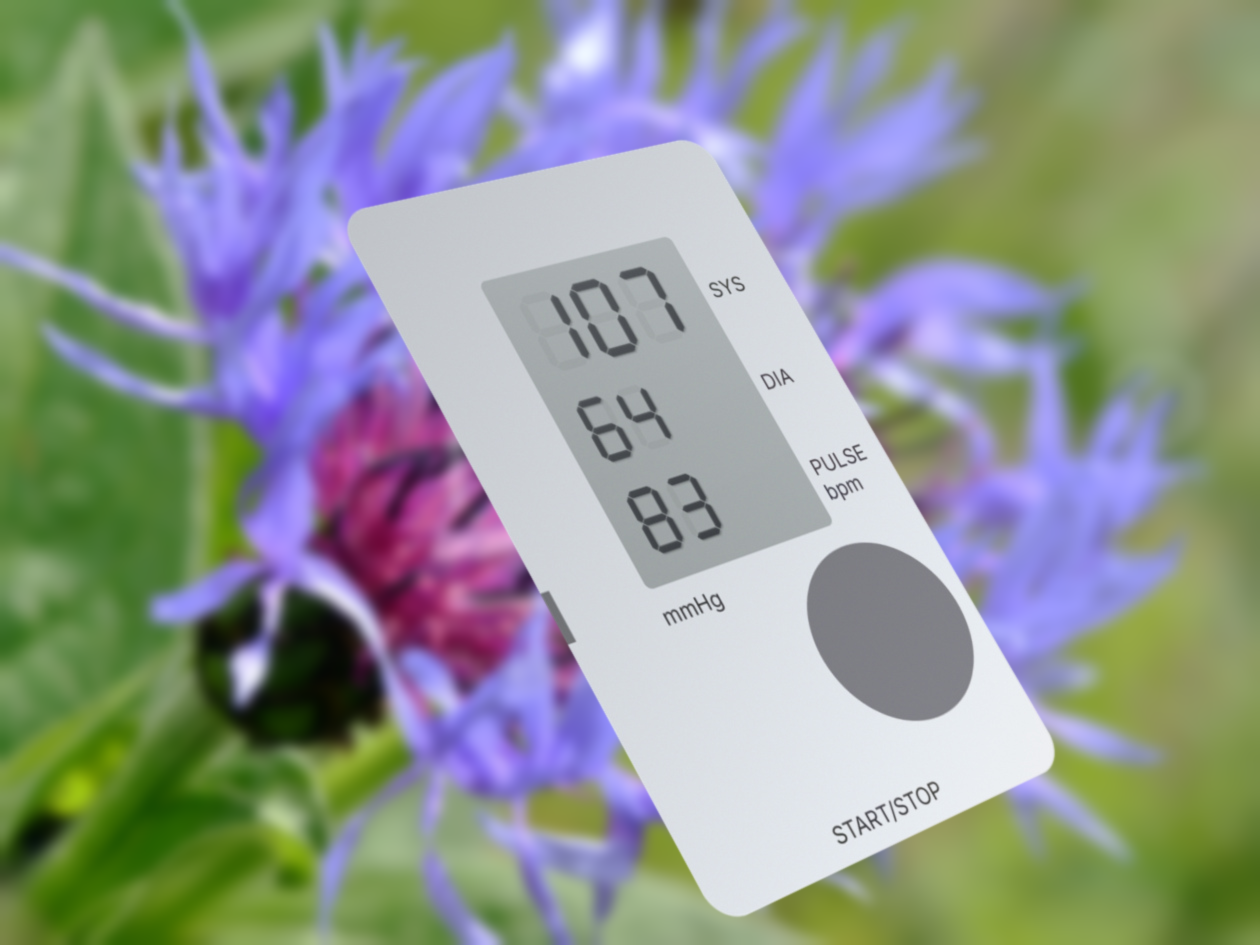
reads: 64
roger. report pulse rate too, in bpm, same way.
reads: 83
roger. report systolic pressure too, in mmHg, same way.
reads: 107
